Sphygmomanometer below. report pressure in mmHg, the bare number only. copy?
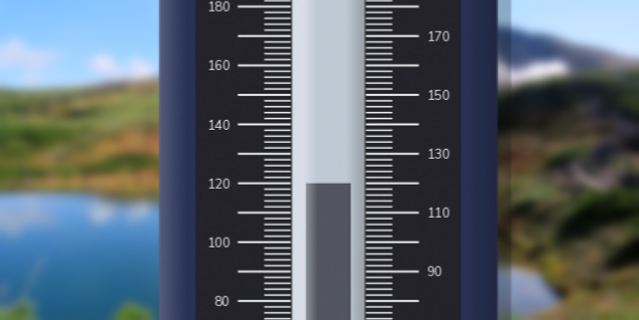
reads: 120
